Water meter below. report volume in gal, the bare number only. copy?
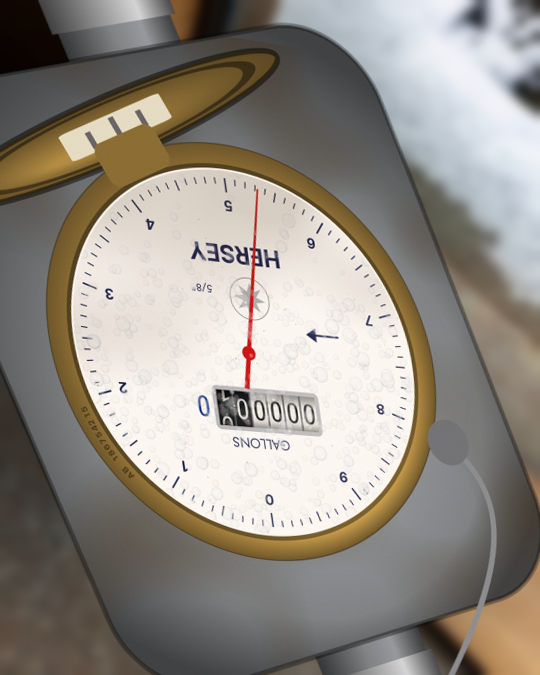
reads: 5.3
